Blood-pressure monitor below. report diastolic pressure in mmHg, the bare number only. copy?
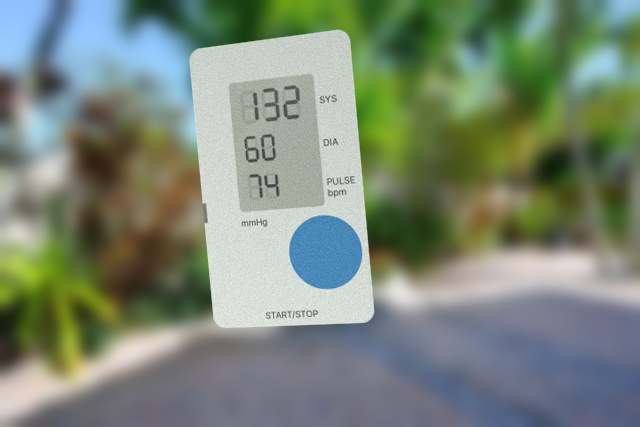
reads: 60
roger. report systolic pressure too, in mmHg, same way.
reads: 132
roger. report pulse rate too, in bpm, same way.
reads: 74
